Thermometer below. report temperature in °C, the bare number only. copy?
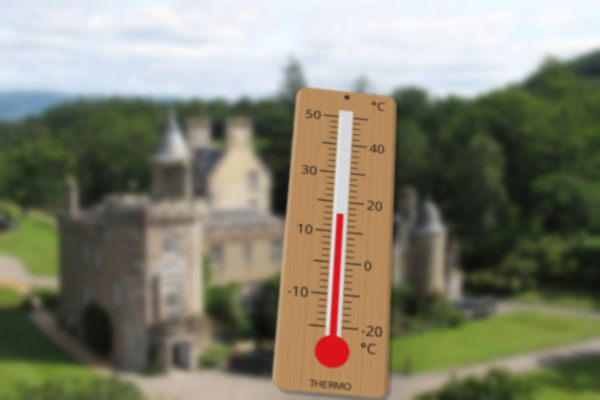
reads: 16
